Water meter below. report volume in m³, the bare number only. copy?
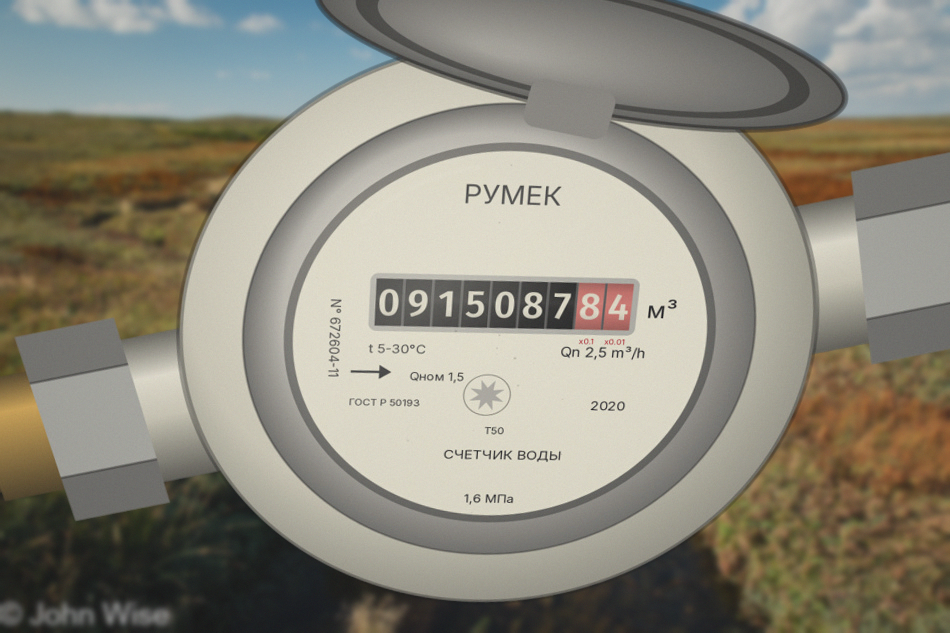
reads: 915087.84
